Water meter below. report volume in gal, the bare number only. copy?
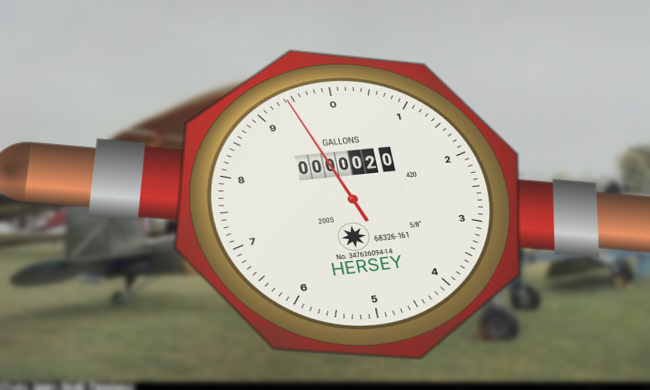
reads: 19.4
